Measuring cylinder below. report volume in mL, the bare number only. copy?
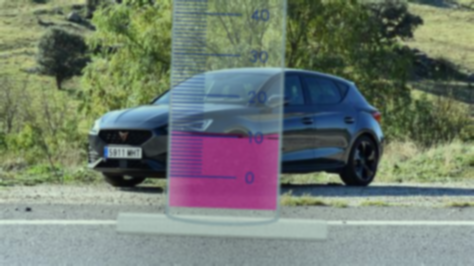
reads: 10
